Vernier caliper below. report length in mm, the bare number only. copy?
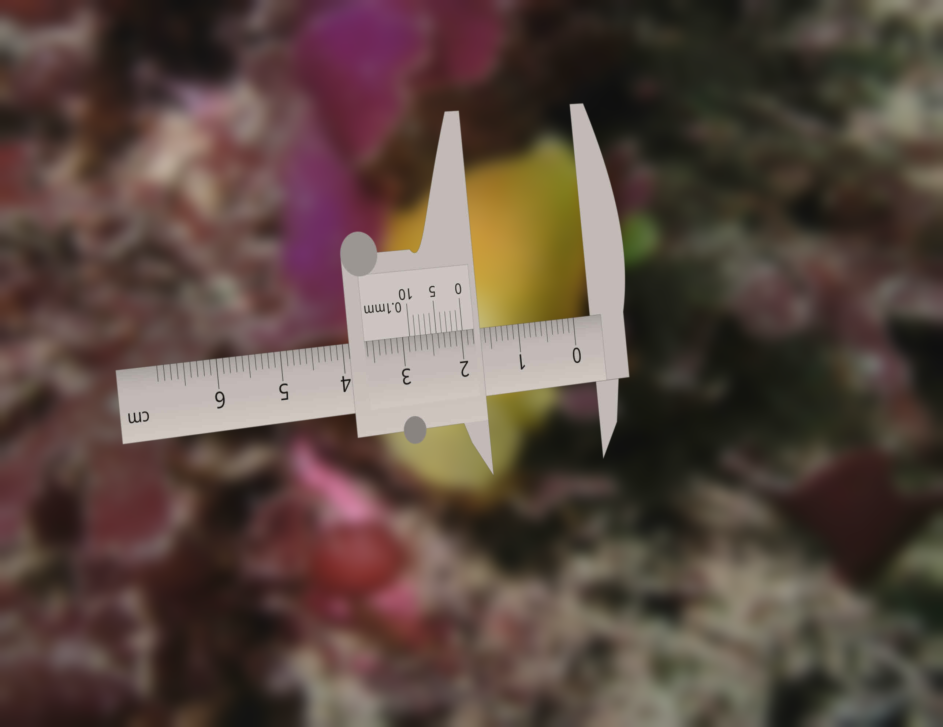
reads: 19.8
